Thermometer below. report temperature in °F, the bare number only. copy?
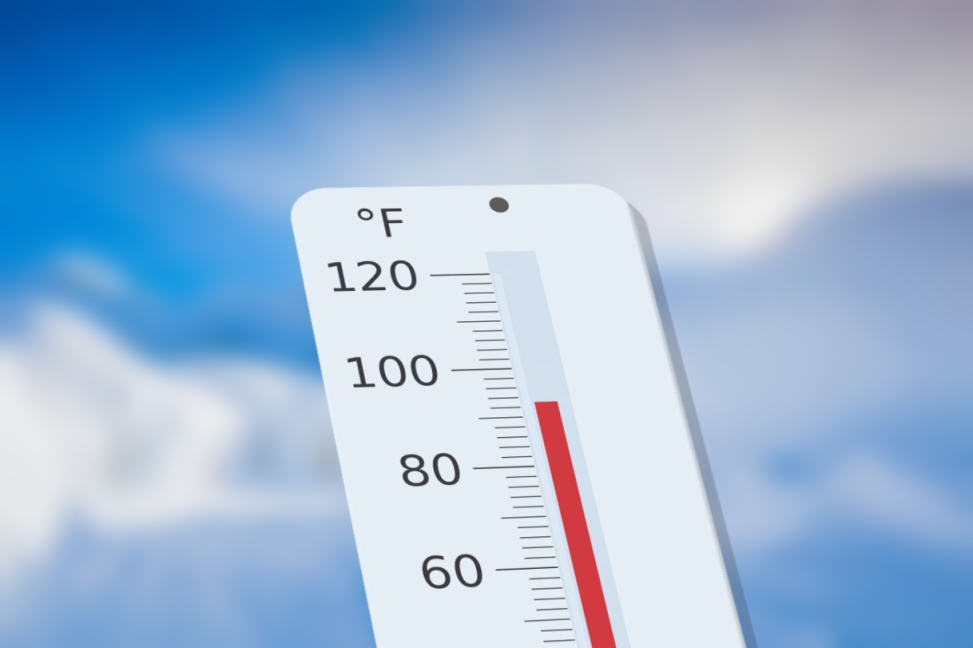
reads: 93
